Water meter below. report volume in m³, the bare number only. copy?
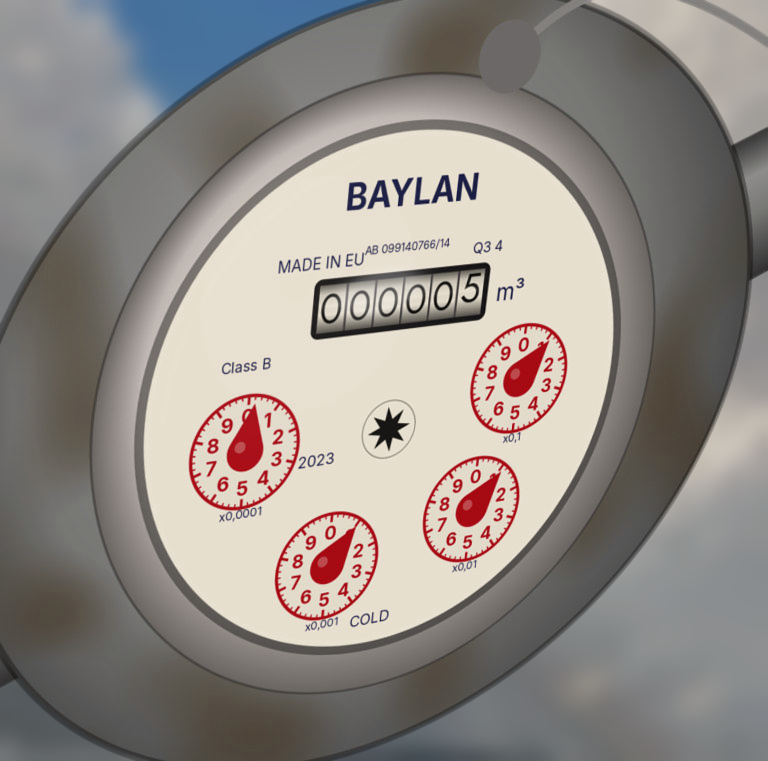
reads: 5.1110
